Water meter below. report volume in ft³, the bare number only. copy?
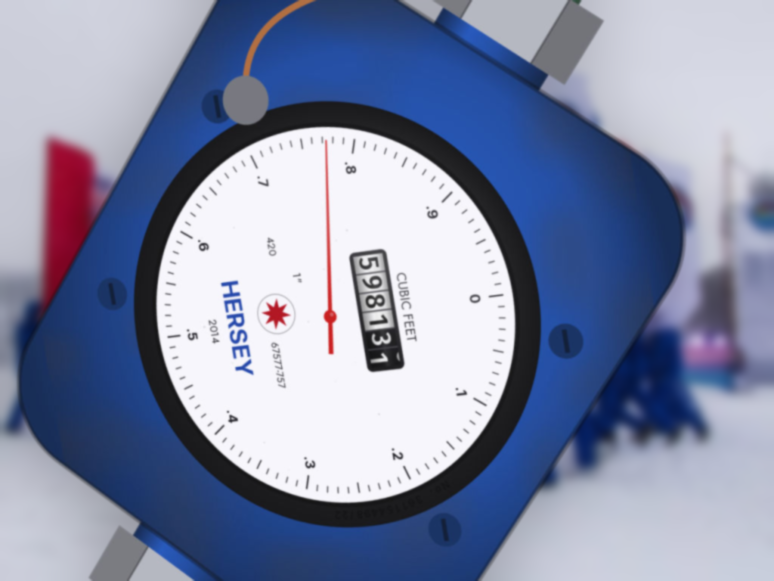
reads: 598130.77
